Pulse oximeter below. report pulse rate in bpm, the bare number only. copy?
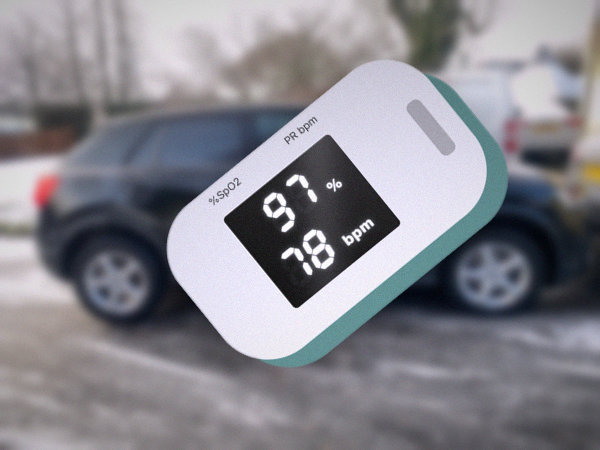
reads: 78
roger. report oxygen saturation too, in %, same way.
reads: 97
